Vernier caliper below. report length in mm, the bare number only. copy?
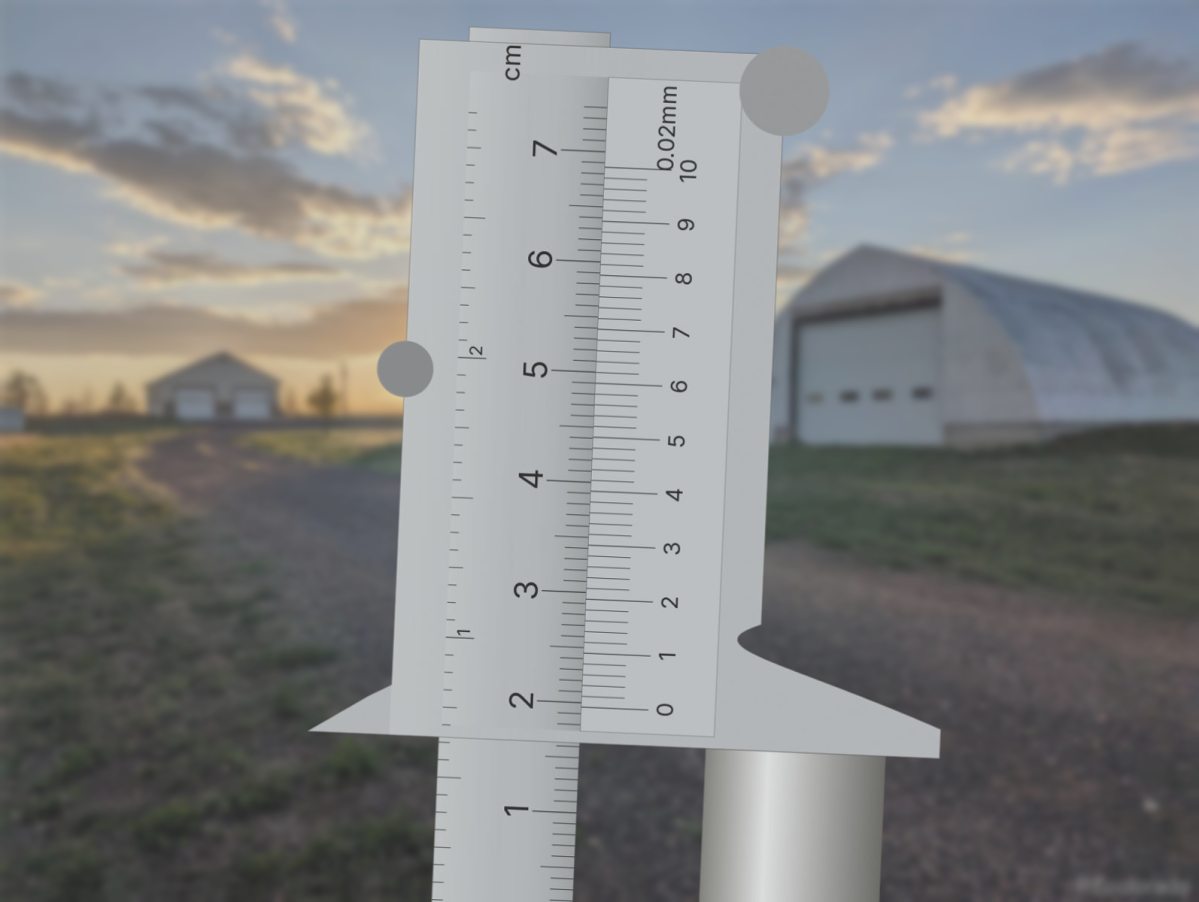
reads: 19.6
